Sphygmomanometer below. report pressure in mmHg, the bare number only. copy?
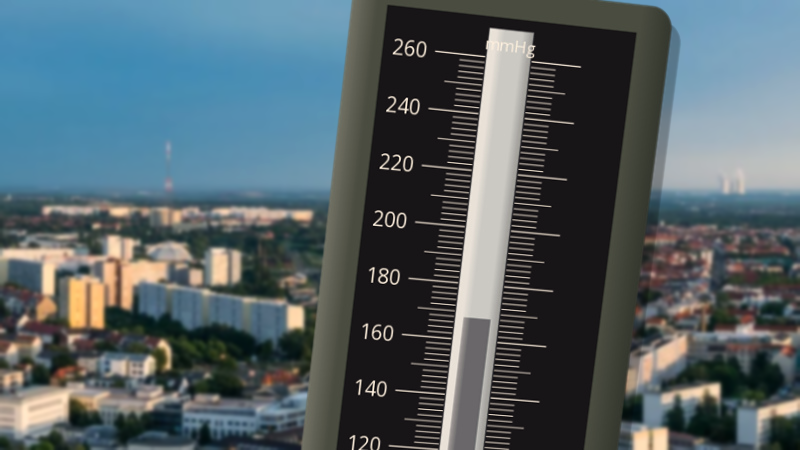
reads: 168
